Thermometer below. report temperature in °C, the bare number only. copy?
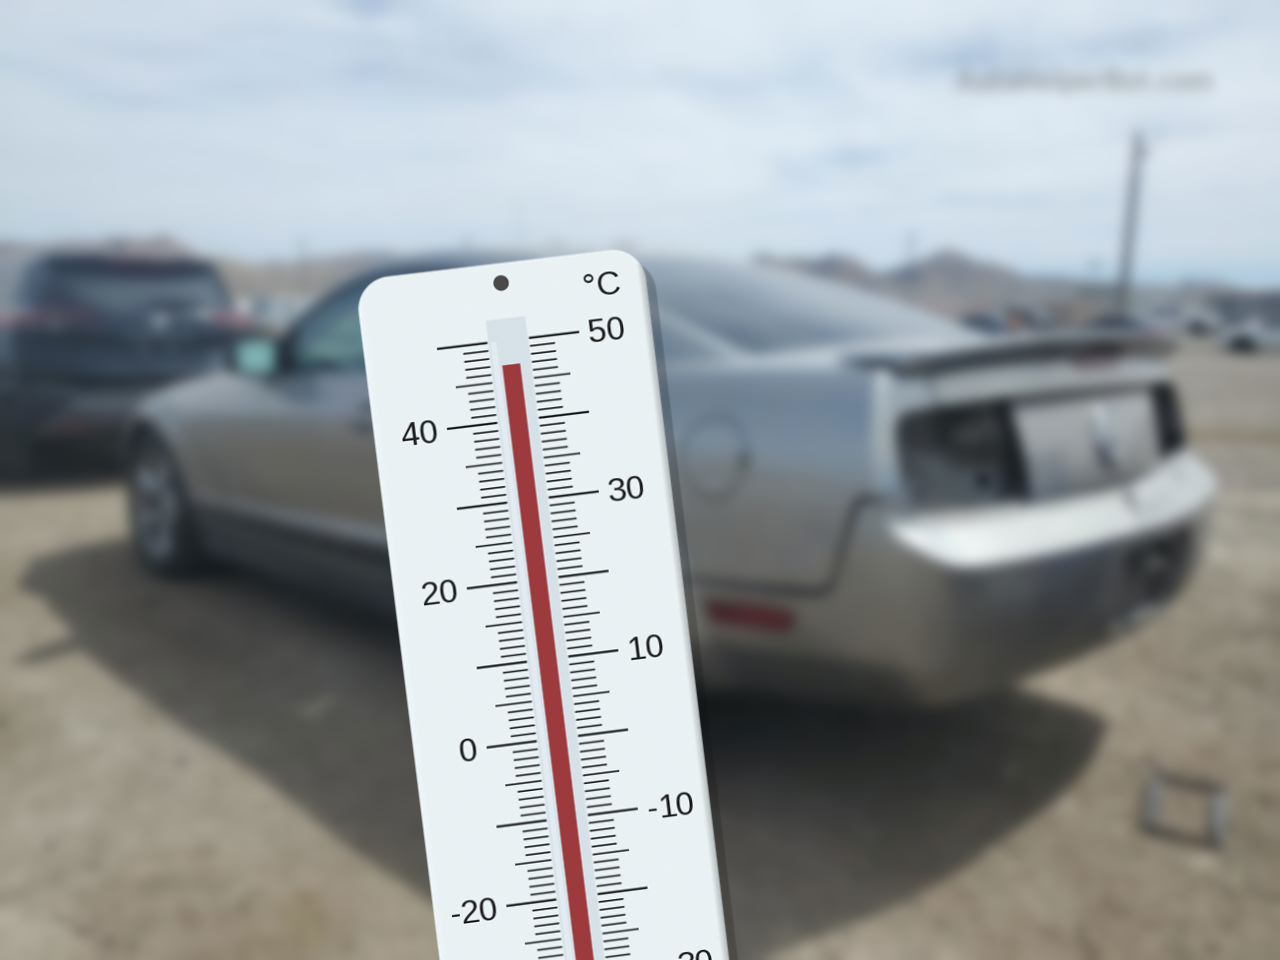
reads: 47
